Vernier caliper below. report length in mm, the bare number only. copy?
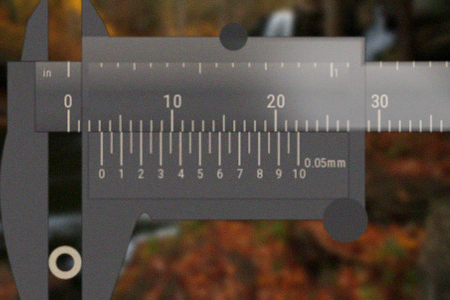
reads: 3.2
